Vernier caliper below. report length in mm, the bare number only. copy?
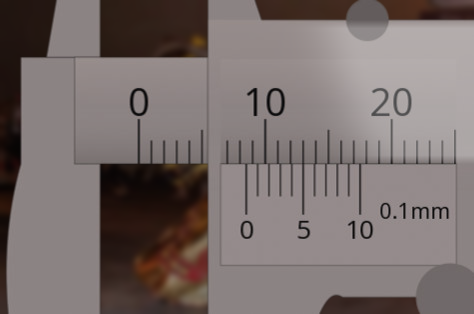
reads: 8.5
